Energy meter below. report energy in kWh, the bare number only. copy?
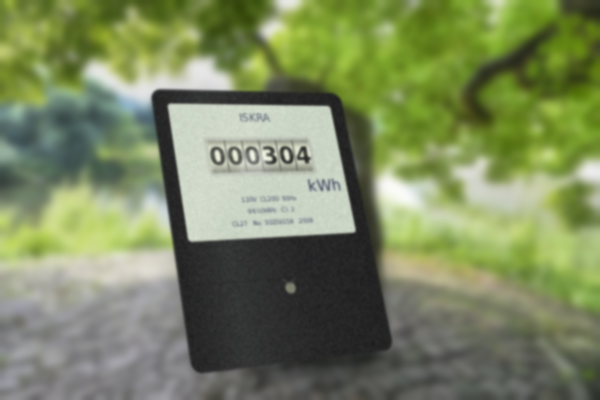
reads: 304
